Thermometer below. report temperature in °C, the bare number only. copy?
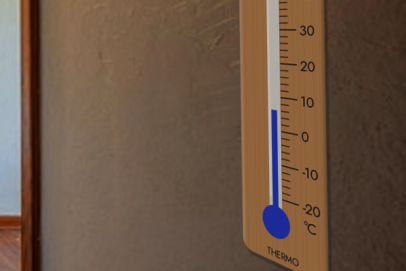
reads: 6
